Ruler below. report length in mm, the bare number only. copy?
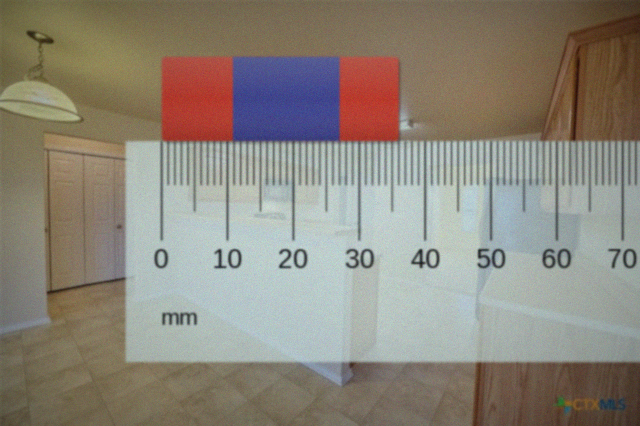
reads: 36
